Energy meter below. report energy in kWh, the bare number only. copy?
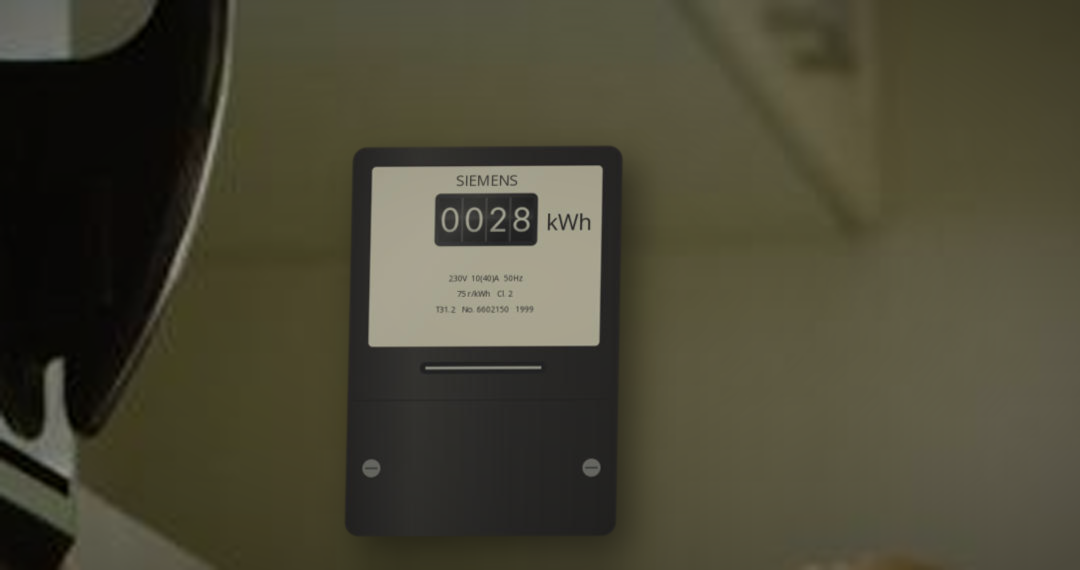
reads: 28
